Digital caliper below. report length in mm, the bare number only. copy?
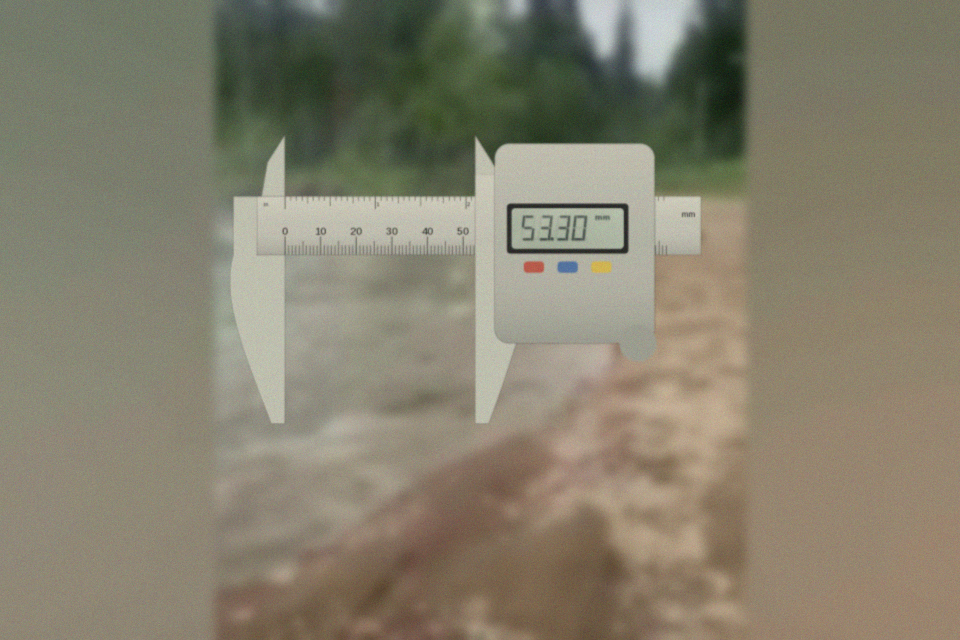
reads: 53.30
